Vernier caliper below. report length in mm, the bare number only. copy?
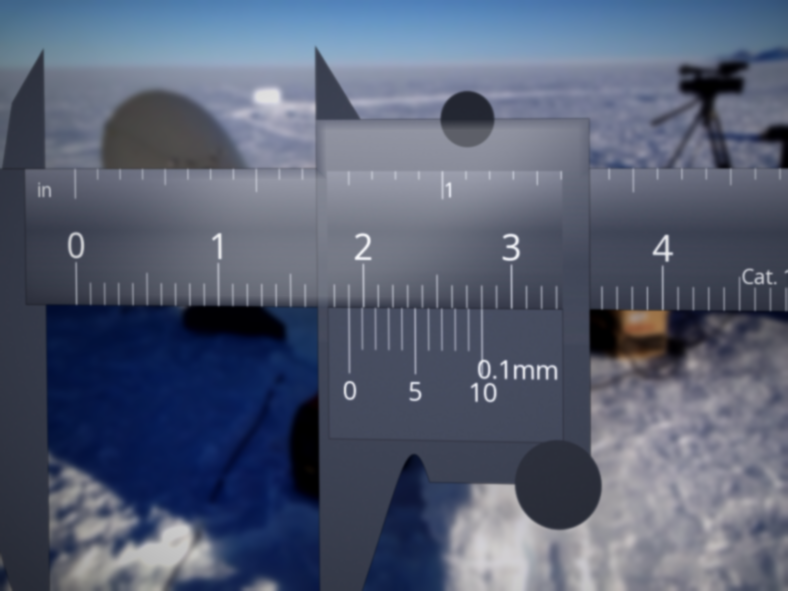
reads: 19.0
